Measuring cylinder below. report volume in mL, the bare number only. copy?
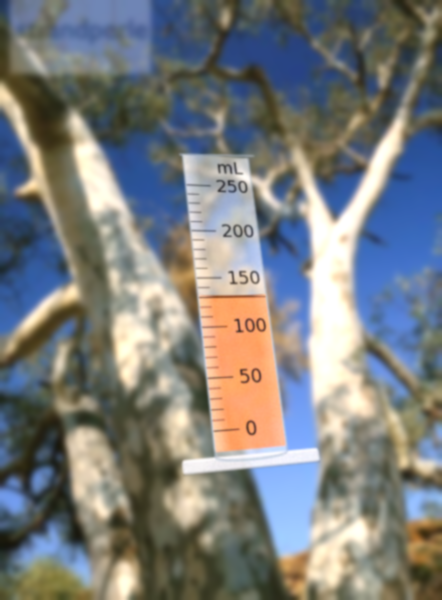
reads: 130
